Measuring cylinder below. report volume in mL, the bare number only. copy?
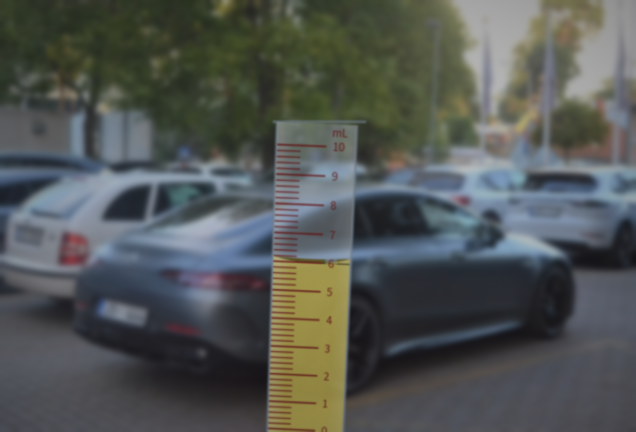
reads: 6
